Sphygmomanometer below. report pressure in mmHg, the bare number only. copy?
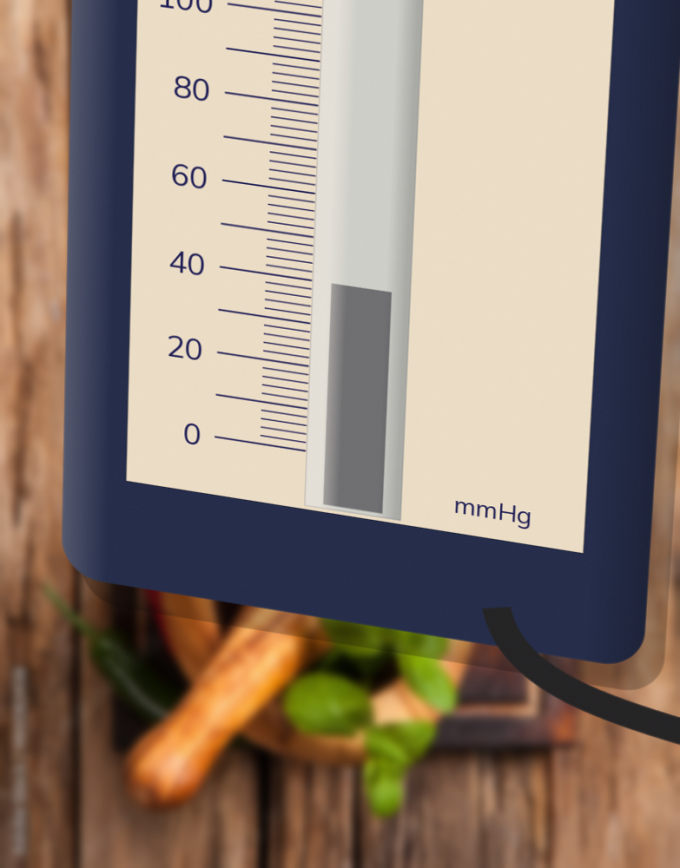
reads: 40
